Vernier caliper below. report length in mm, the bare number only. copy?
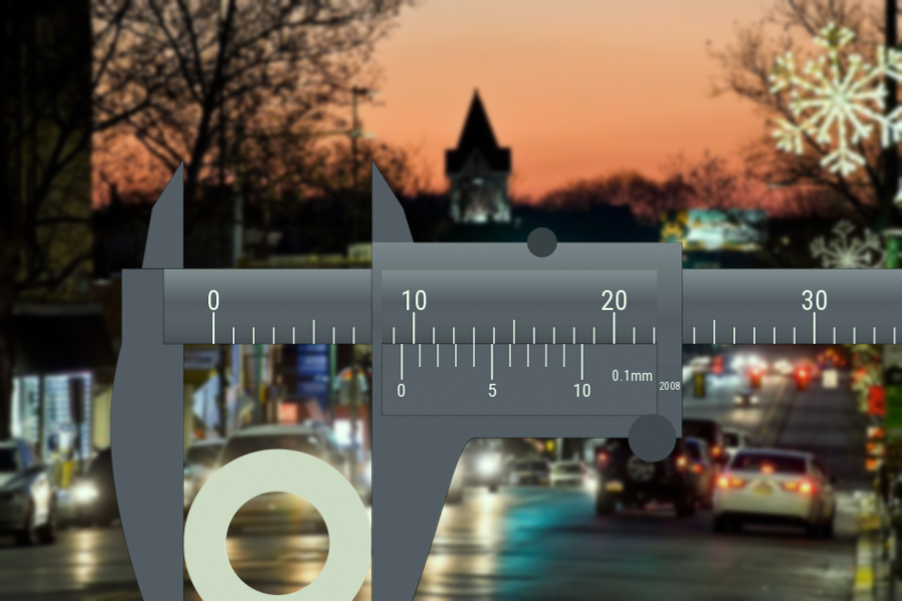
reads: 9.4
